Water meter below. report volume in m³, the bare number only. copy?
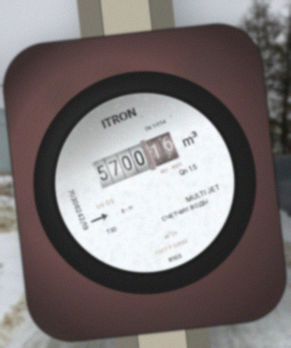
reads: 5700.16
